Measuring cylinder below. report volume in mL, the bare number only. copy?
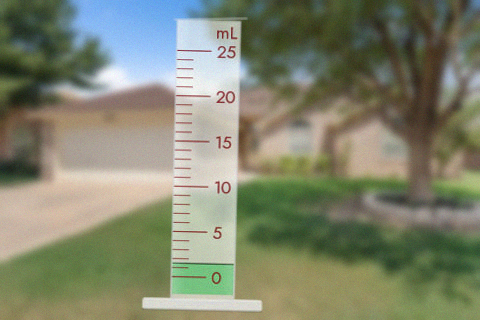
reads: 1.5
